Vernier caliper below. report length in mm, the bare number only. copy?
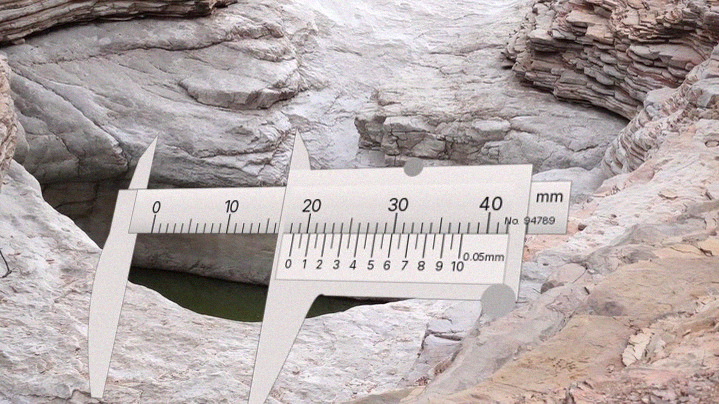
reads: 18.4
